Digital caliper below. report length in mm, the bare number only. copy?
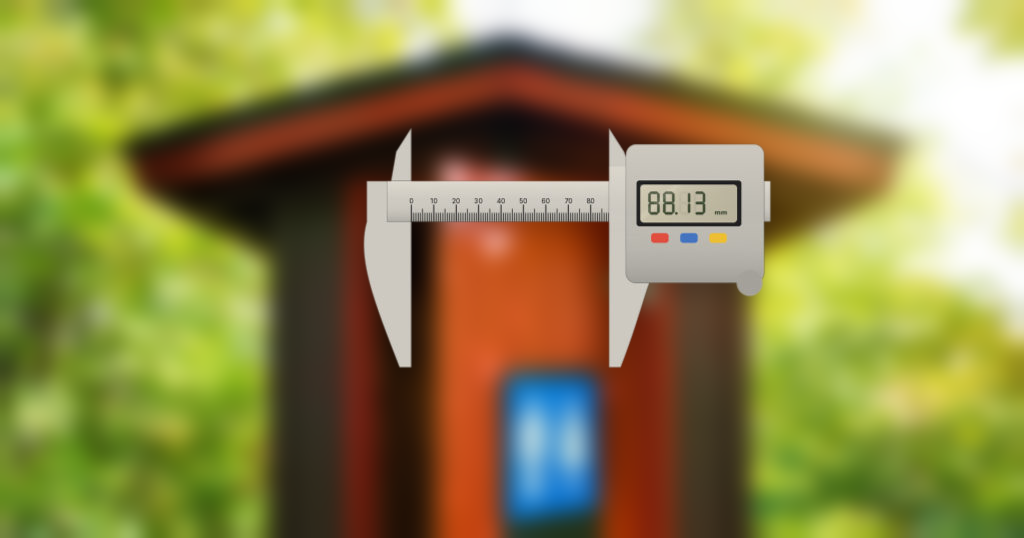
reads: 88.13
